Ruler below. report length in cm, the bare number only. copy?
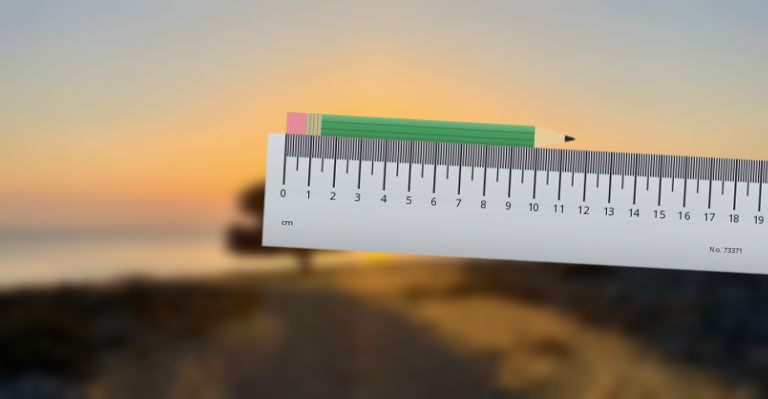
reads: 11.5
